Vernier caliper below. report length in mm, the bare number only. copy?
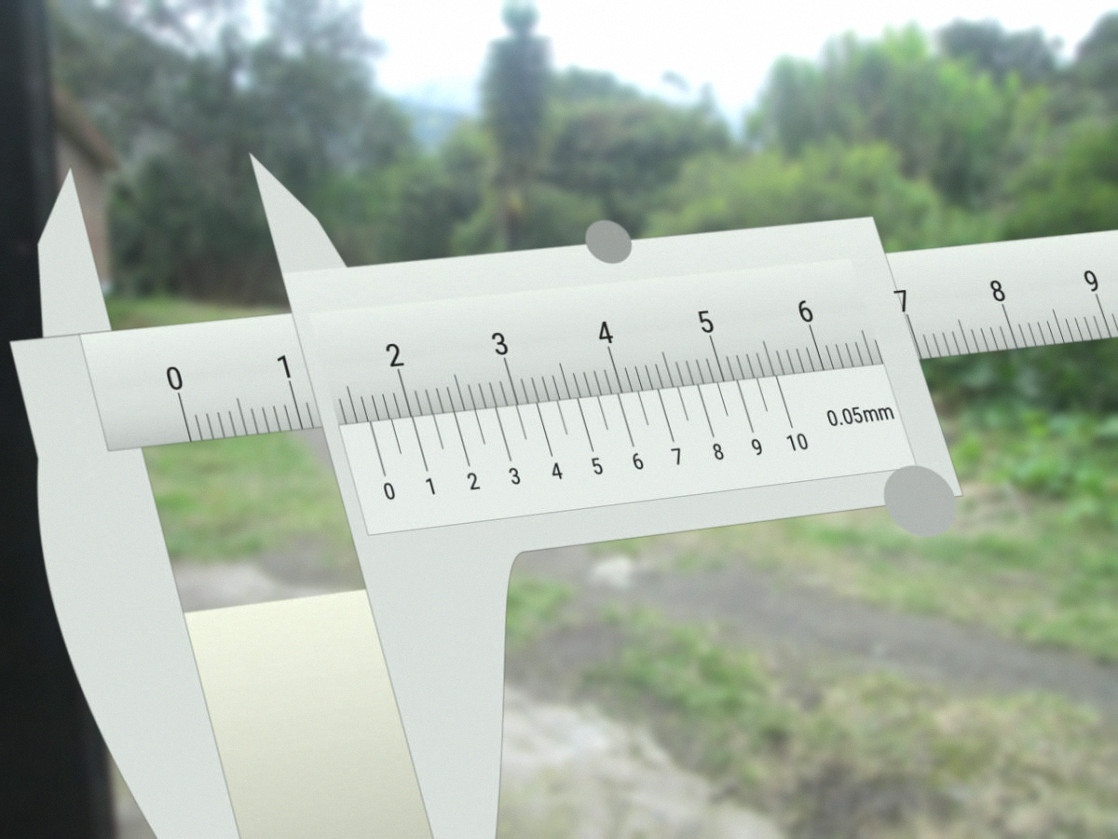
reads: 16.2
